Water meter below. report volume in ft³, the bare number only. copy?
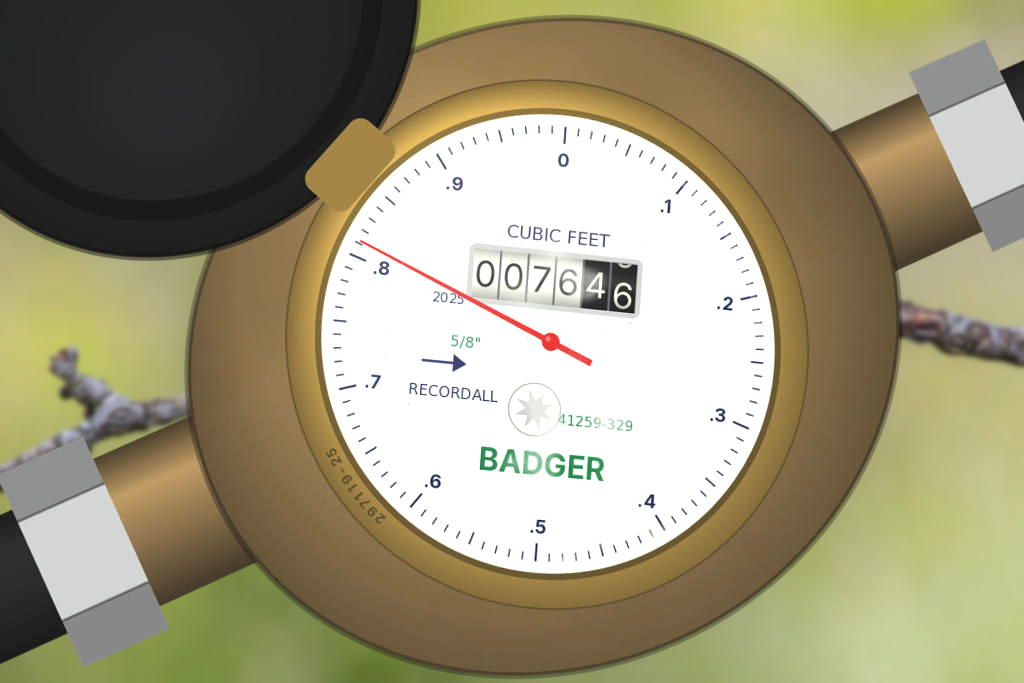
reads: 7645.81
